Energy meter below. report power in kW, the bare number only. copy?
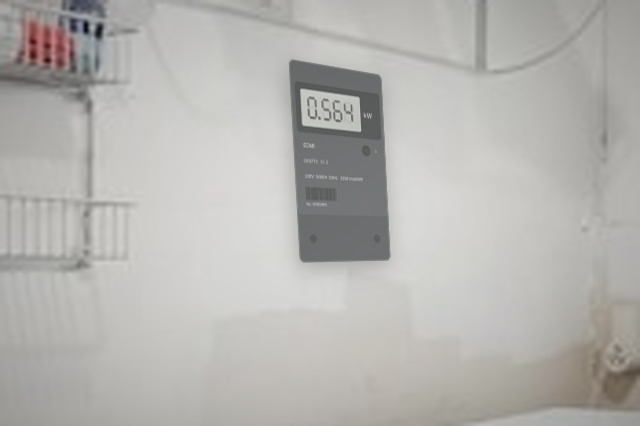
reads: 0.564
